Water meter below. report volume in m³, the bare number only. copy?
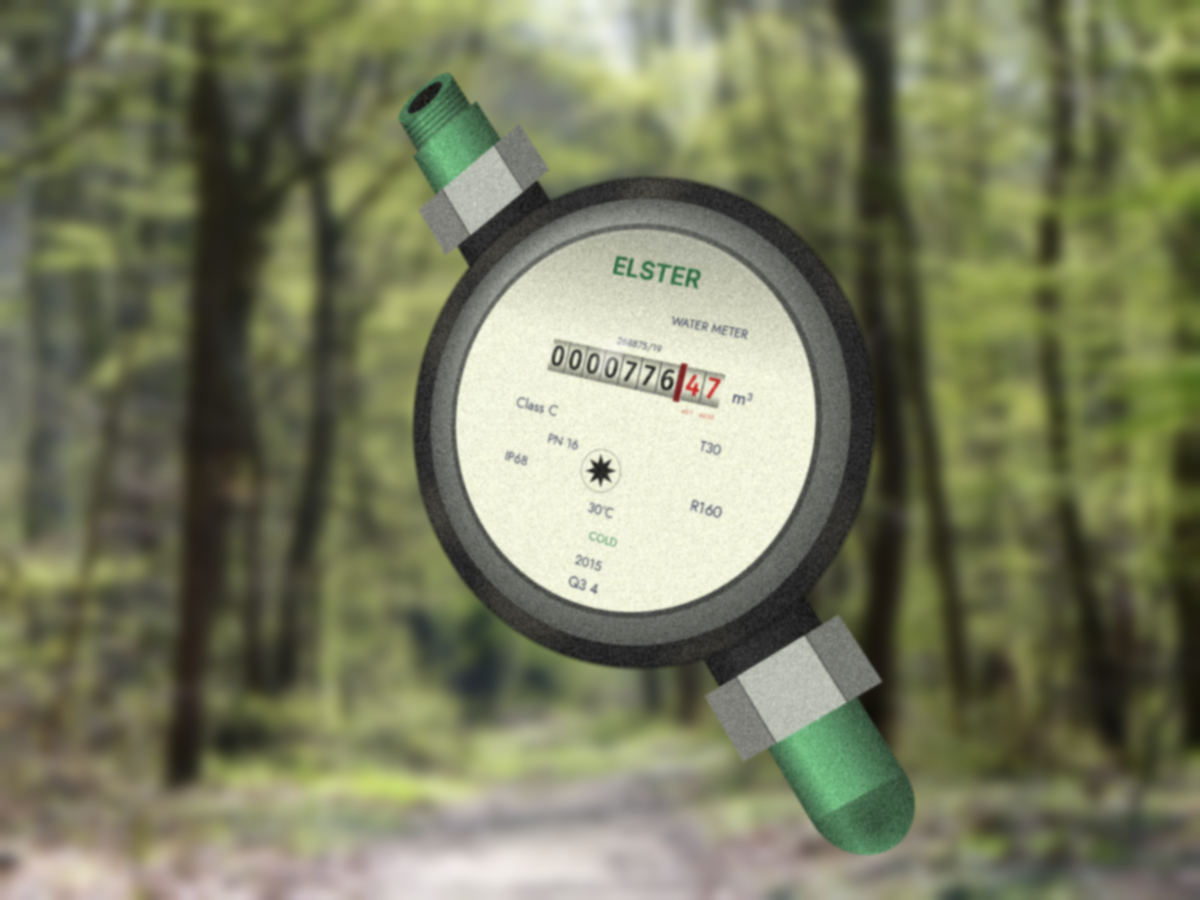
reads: 776.47
